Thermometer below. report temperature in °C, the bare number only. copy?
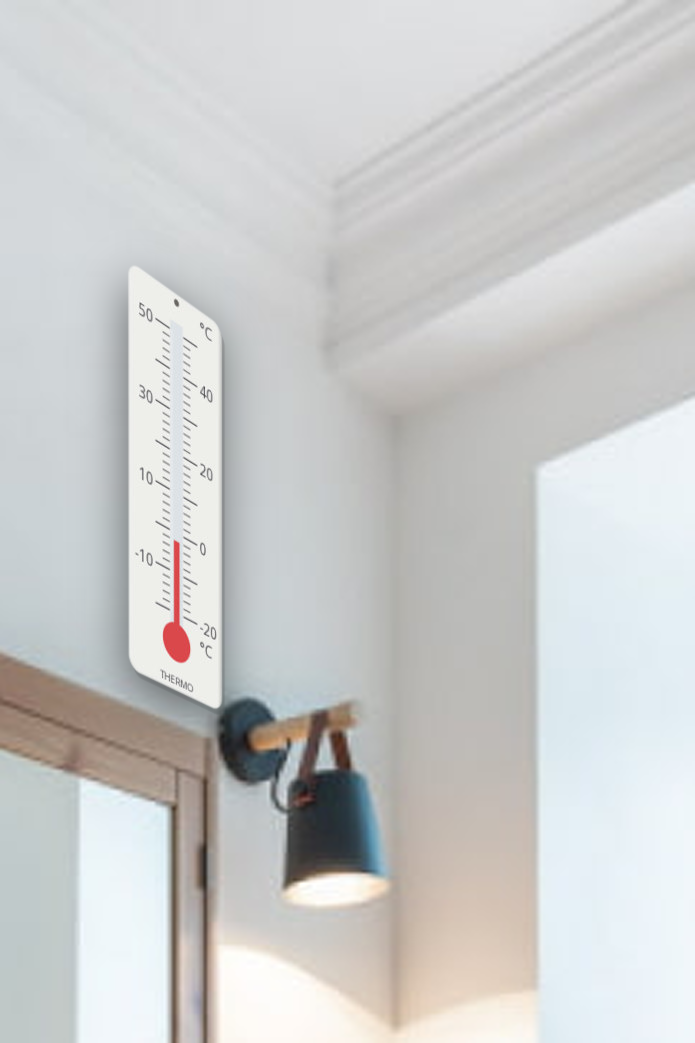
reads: -2
